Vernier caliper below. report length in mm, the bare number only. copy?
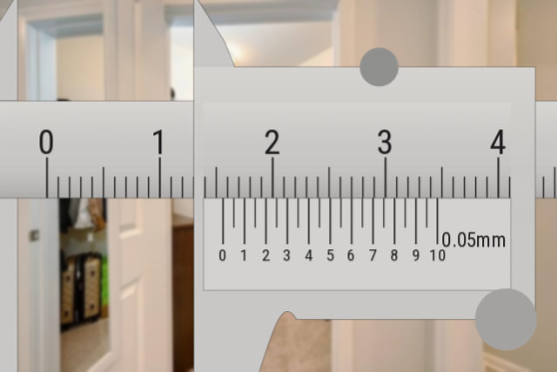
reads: 15.6
